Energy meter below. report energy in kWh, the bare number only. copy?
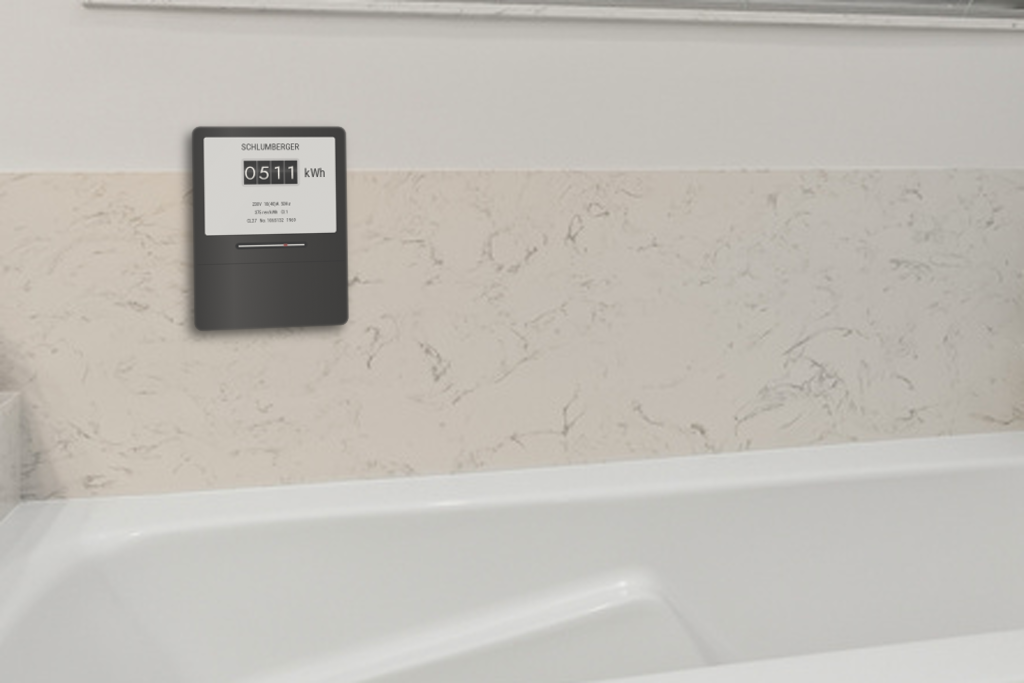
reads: 511
